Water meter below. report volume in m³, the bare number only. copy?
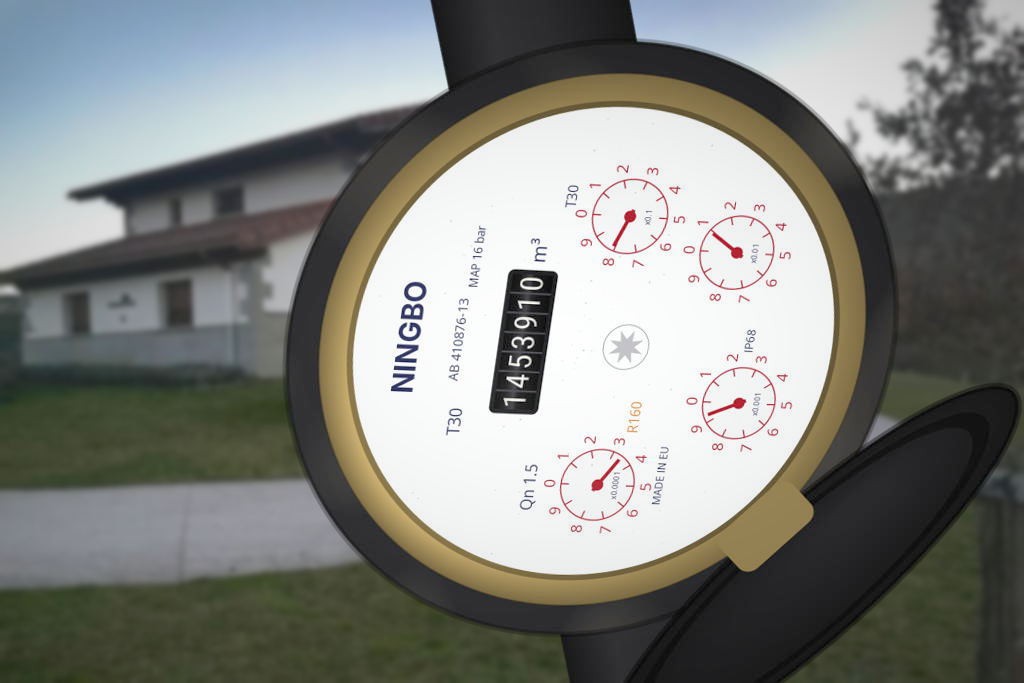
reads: 1453910.8093
